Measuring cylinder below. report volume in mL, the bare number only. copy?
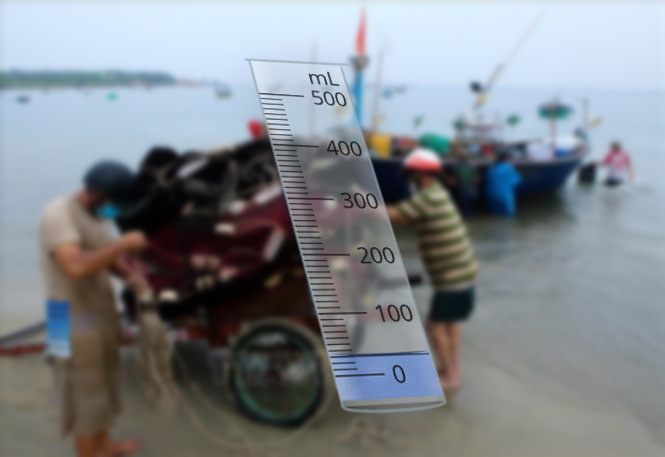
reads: 30
